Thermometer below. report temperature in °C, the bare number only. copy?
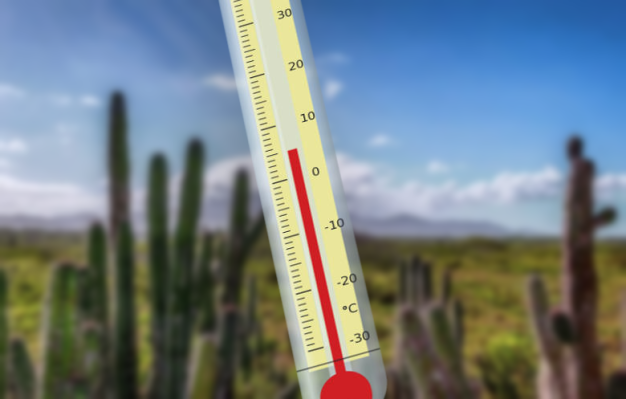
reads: 5
